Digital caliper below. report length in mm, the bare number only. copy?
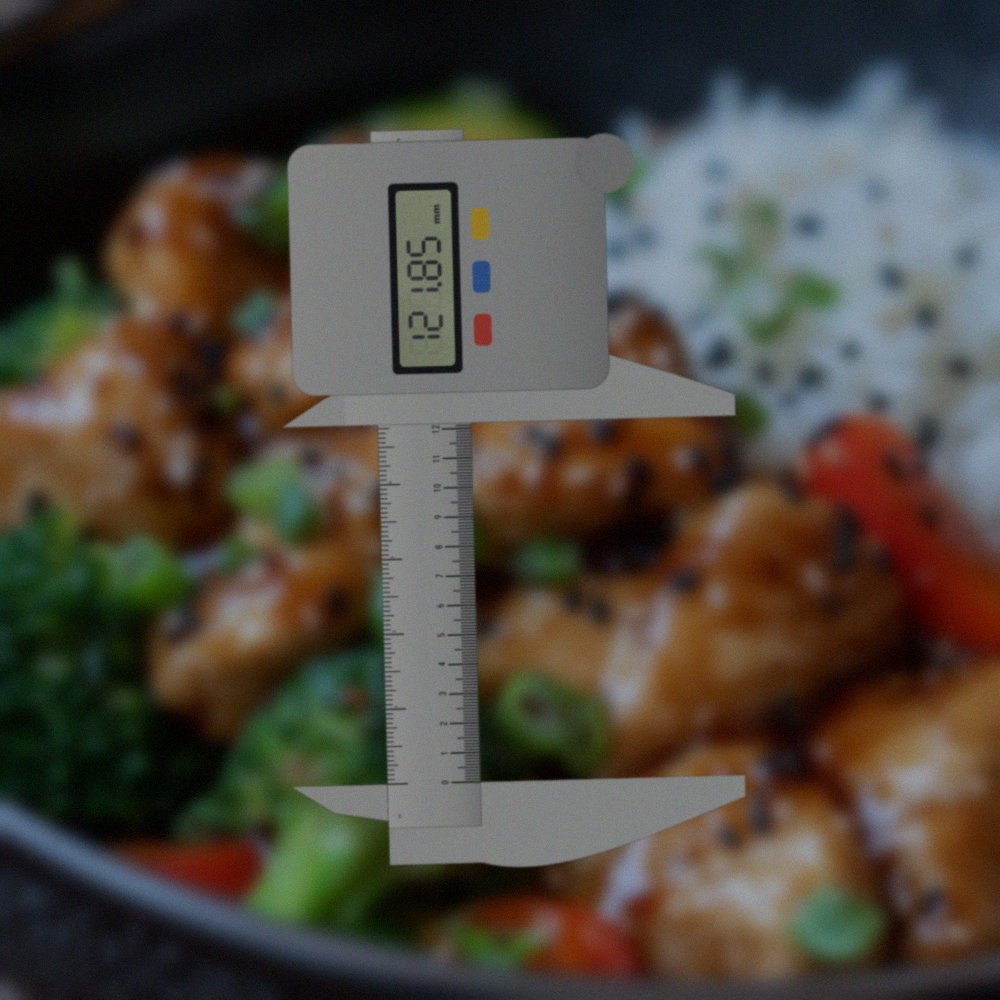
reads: 121.85
